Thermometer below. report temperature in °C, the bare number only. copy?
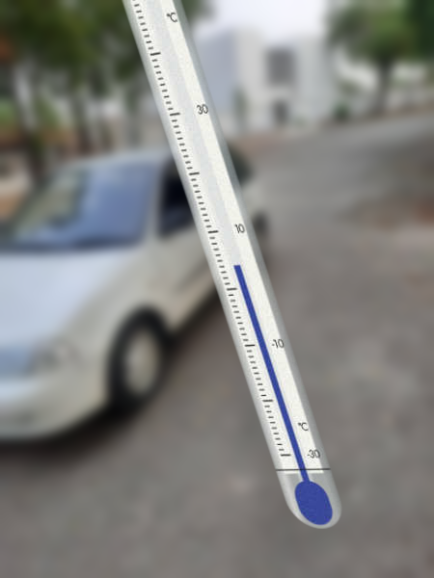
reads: 4
